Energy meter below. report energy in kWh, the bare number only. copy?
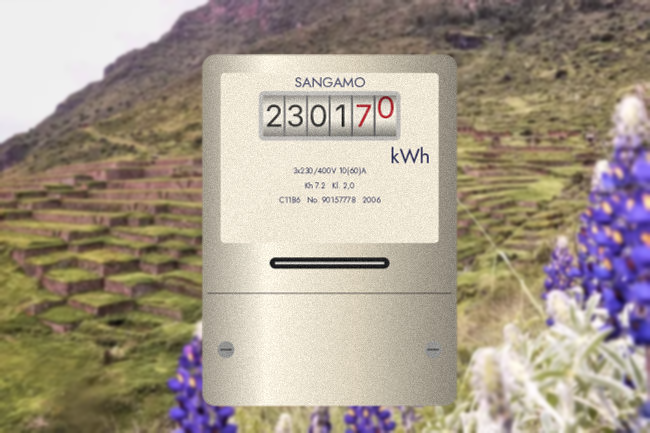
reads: 2301.70
